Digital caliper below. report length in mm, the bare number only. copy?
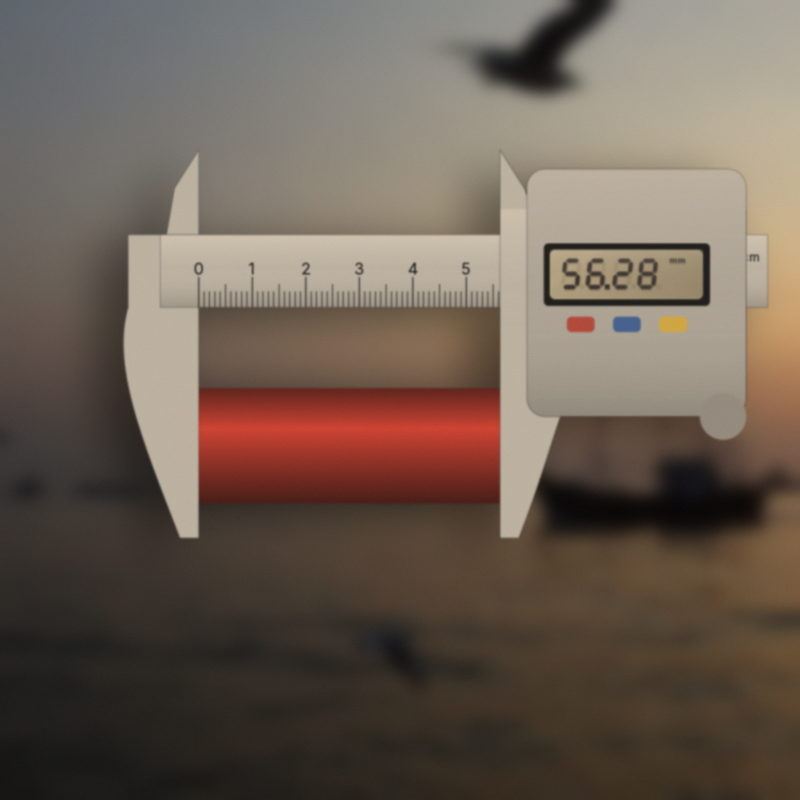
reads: 56.28
